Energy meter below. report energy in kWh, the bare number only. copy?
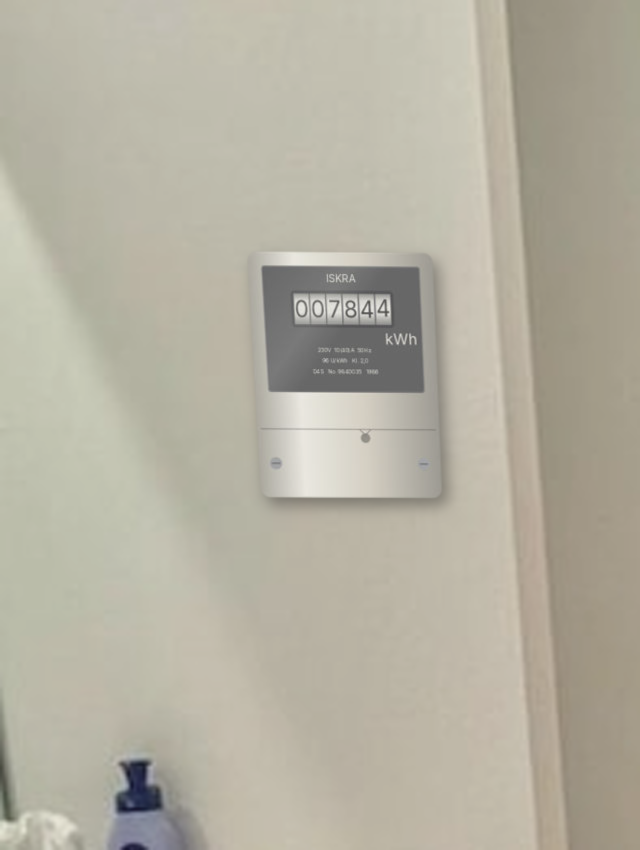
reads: 7844
